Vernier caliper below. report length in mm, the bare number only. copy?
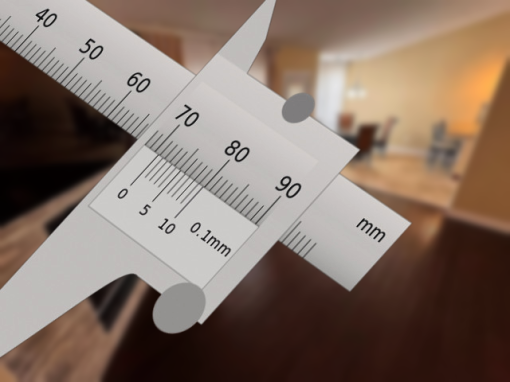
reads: 70.8
